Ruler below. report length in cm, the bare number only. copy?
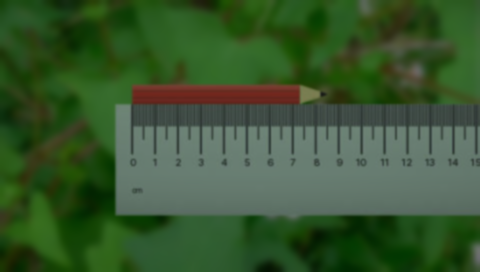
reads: 8.5
